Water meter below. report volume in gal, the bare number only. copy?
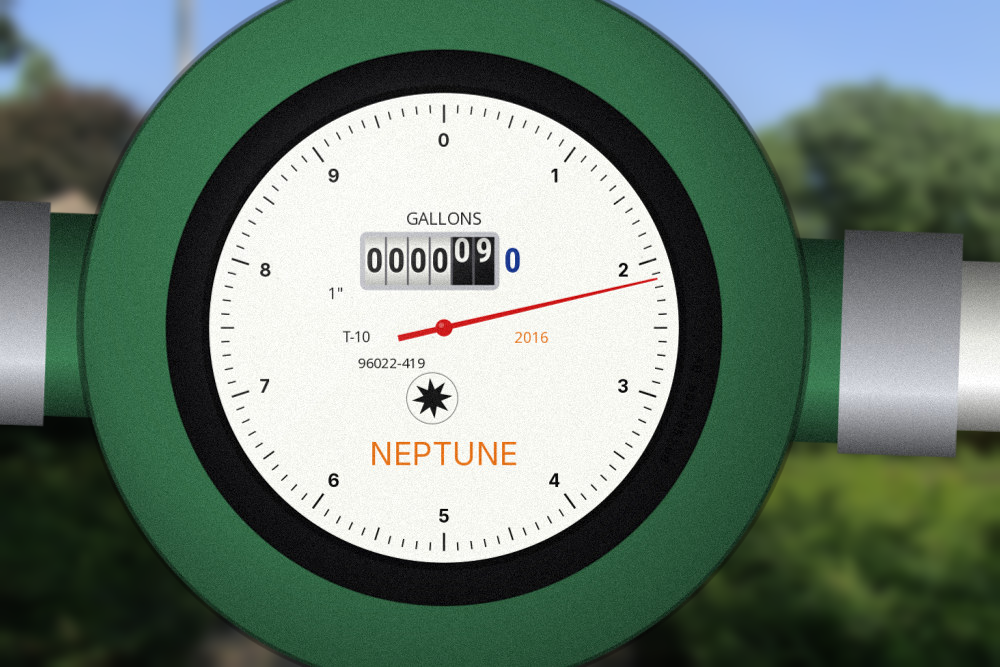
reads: 92.1
